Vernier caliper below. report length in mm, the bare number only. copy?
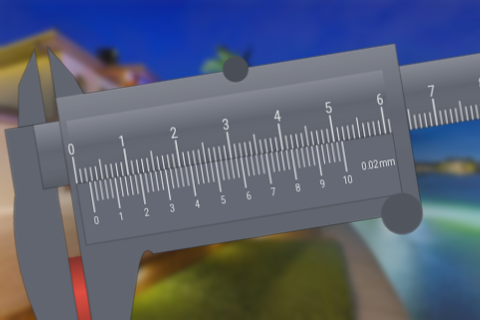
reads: 2.5
